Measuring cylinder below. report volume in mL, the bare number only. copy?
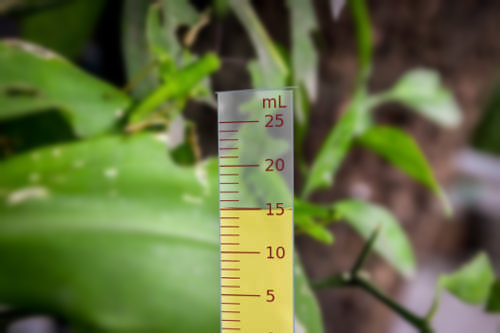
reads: 15
